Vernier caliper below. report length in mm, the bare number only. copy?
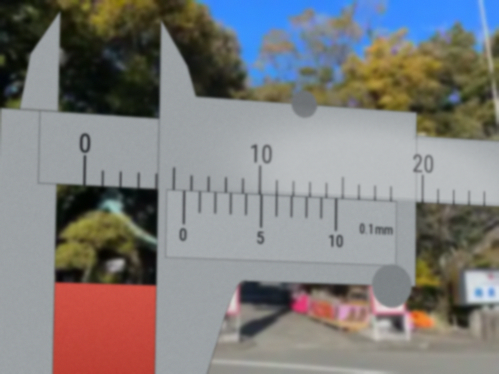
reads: 5.6
